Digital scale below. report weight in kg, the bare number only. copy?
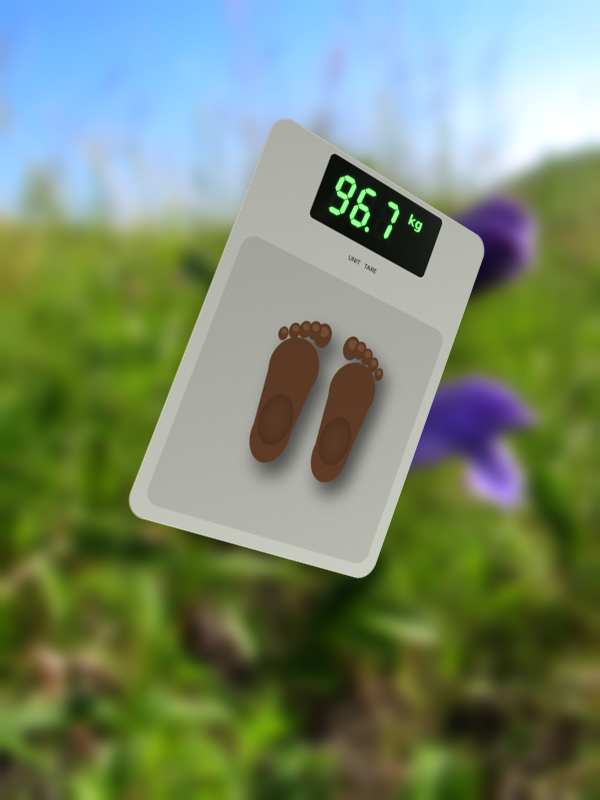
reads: 96.7
